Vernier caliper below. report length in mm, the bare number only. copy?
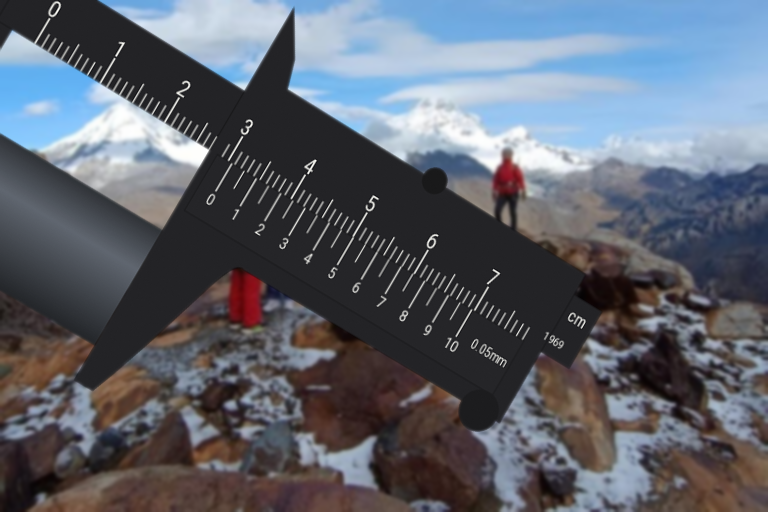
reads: 30.6
